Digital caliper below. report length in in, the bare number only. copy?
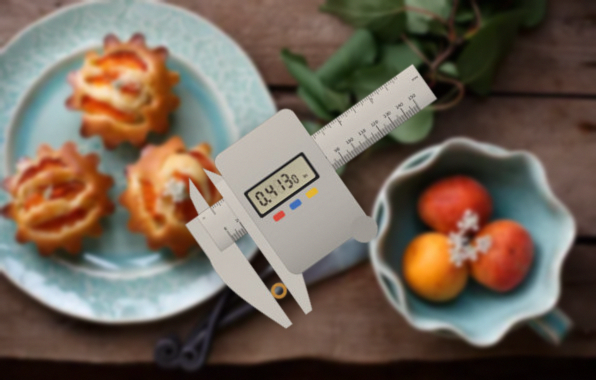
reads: 0.4130
